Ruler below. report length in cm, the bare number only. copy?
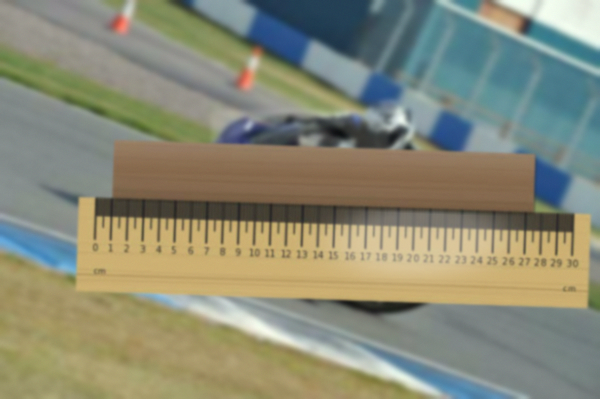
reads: 26.5
